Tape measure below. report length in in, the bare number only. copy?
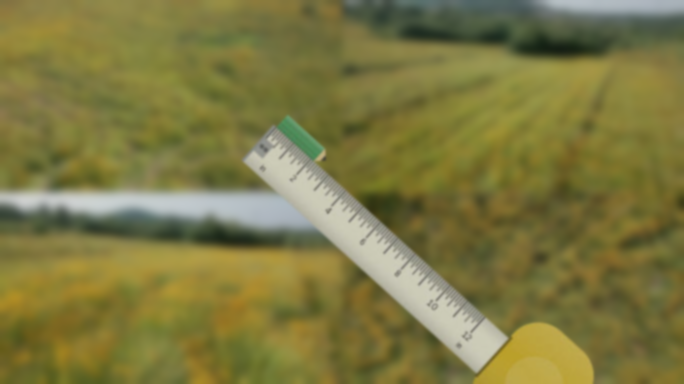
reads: 2.5
